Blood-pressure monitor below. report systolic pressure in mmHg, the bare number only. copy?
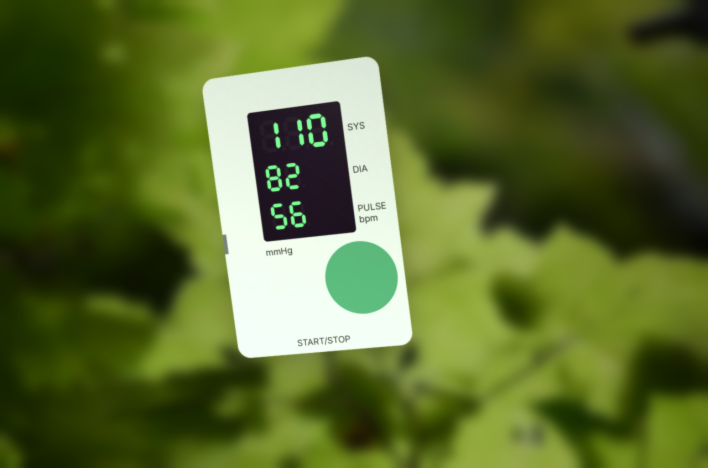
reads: 110
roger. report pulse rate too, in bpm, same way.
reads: 56
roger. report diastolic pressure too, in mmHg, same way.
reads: 82
